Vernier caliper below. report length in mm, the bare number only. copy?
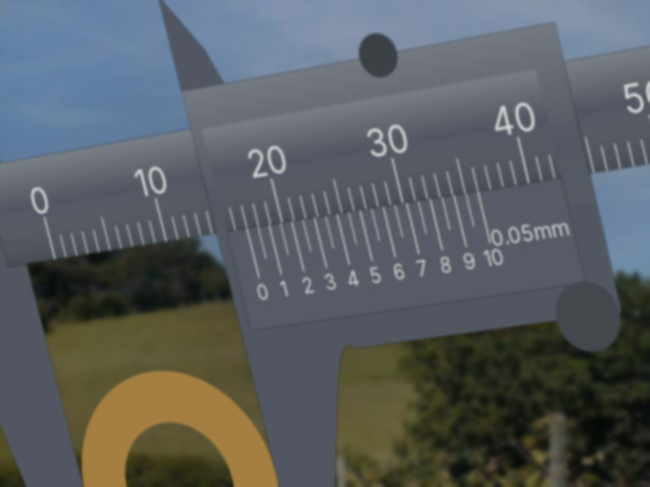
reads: 17.0
